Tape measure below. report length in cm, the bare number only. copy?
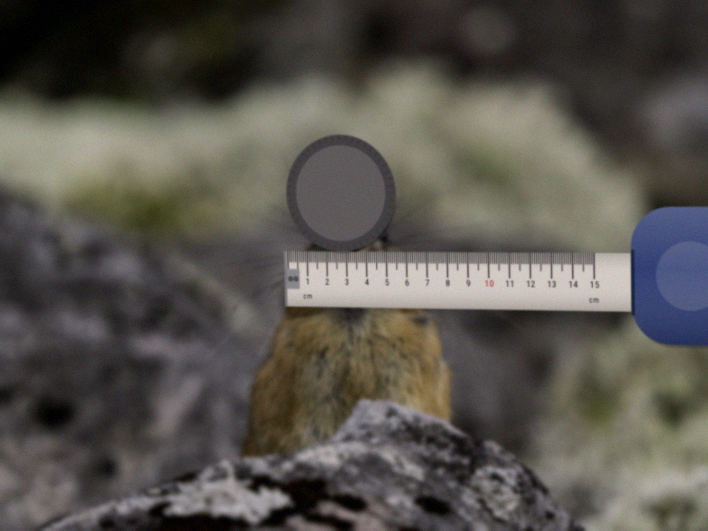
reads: 5.5
